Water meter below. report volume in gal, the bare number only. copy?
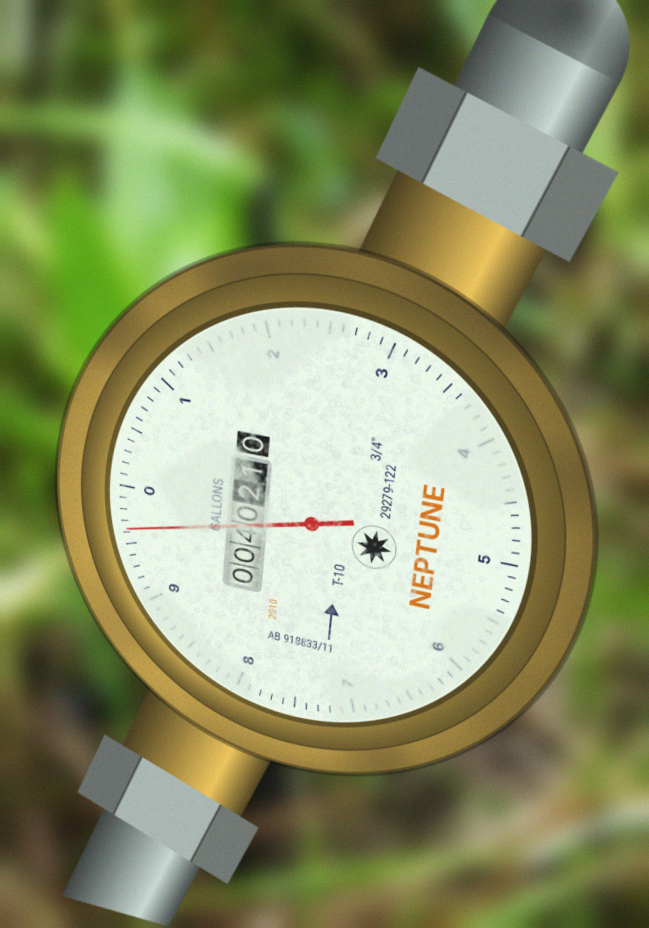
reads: 40209.6
